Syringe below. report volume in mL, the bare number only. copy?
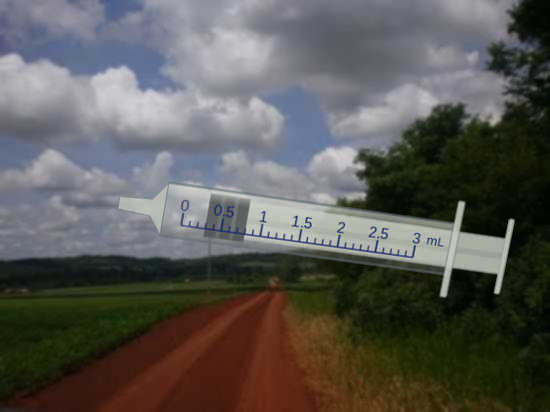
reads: 0.3
